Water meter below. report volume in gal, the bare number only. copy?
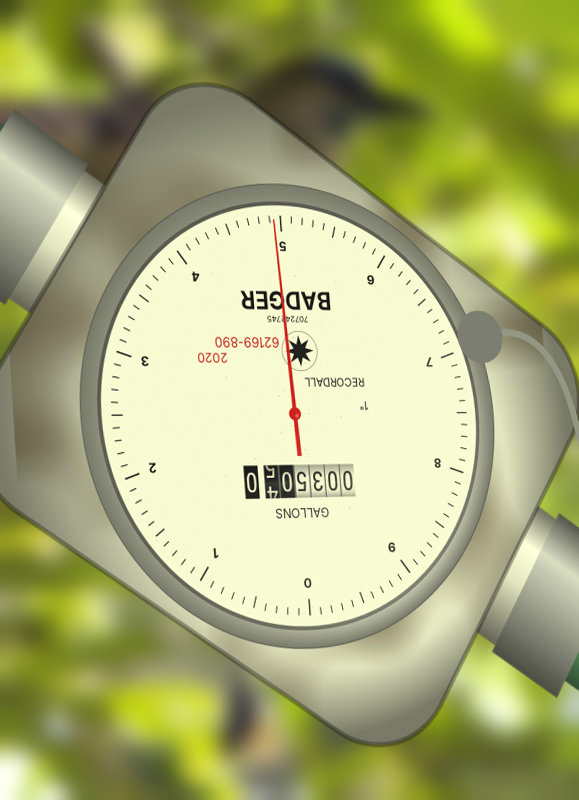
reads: 35044.9
